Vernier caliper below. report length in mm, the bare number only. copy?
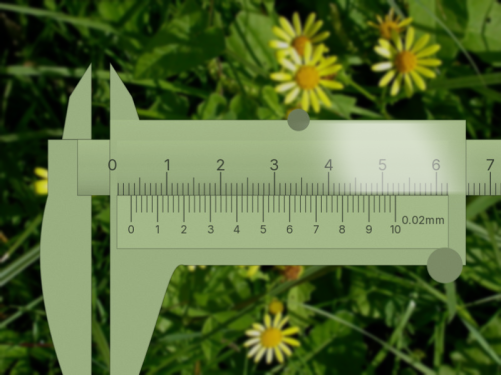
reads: 3.4
